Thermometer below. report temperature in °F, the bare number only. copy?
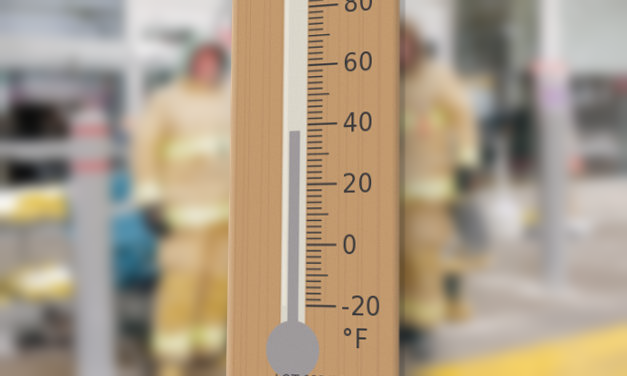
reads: 38
